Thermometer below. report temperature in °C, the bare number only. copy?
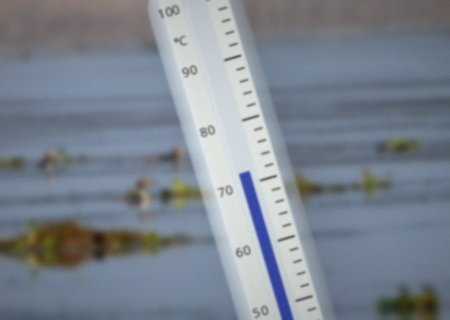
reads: 72
